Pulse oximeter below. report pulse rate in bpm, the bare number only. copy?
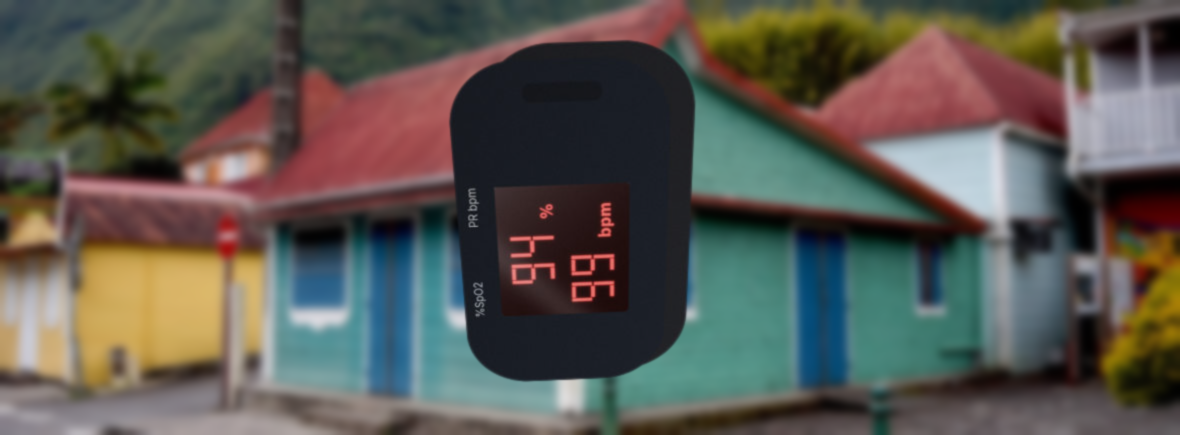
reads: 99
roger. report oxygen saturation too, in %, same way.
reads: 94
